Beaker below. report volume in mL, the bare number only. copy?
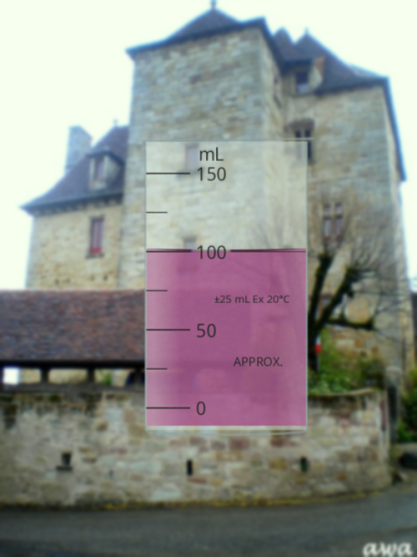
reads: 100
